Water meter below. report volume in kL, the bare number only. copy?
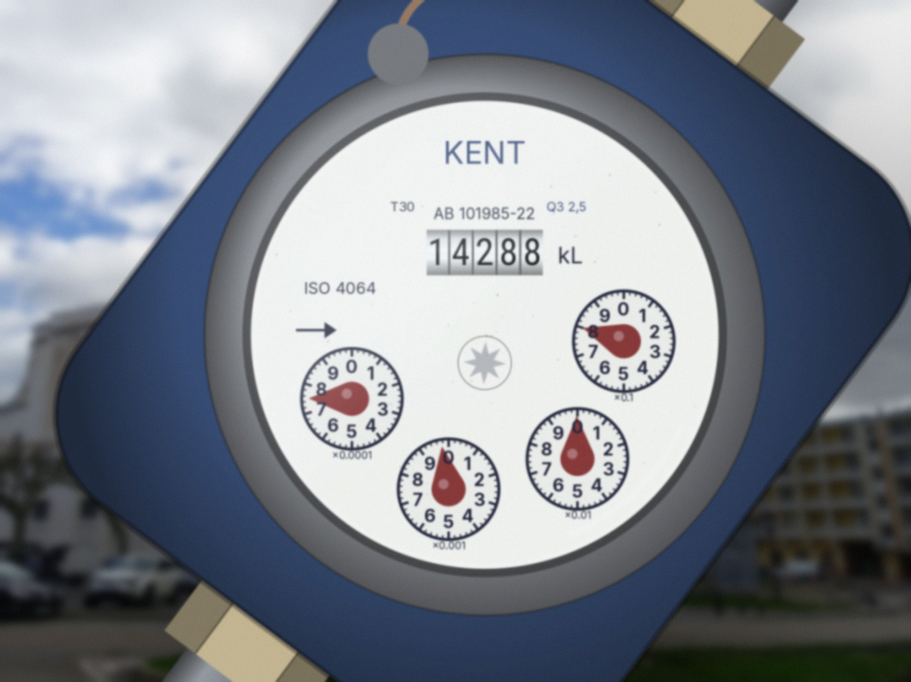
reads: 14288.7997
